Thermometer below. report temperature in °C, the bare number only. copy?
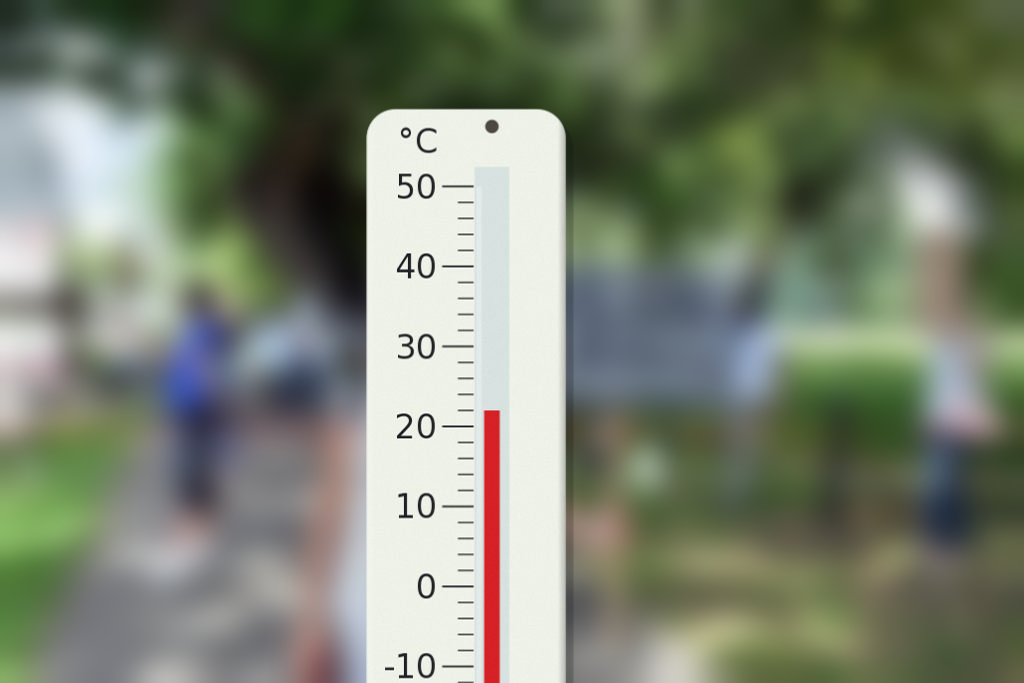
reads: 22
